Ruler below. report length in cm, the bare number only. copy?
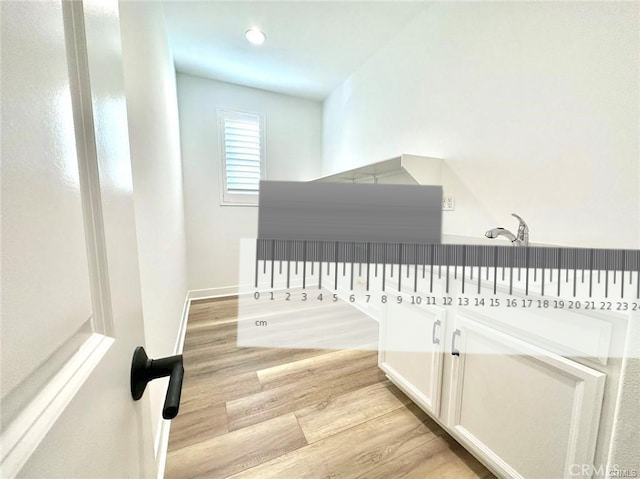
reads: 11.5
